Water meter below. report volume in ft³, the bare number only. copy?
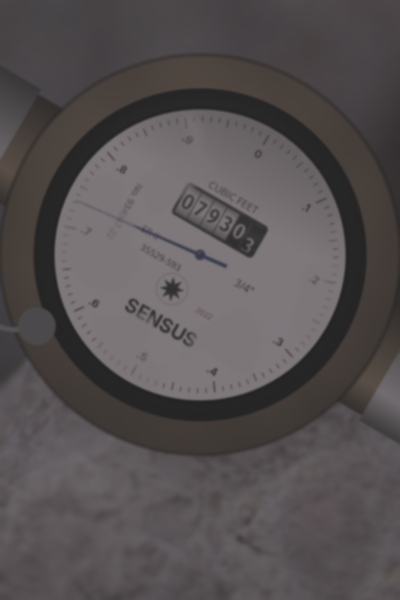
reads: 79302.73
